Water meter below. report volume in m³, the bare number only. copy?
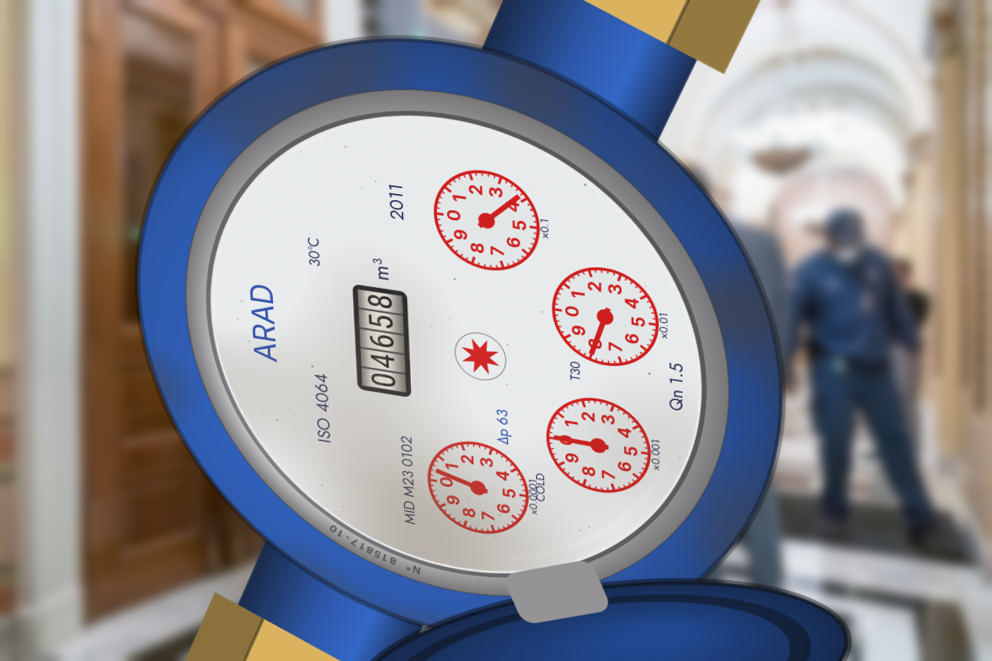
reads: 4658.3800
